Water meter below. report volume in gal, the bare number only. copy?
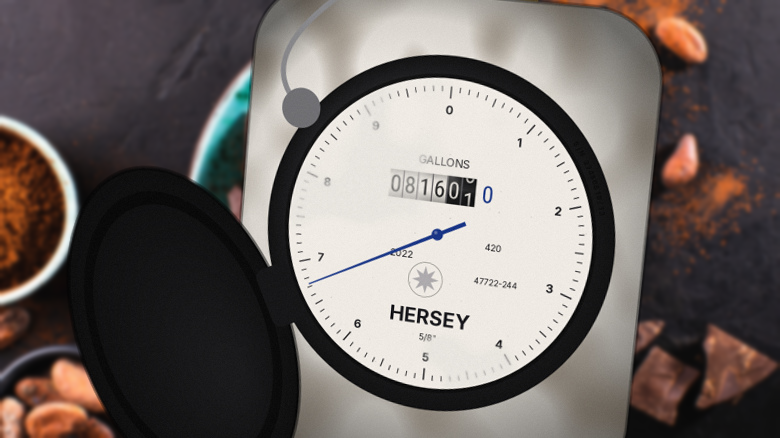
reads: 816006.7
